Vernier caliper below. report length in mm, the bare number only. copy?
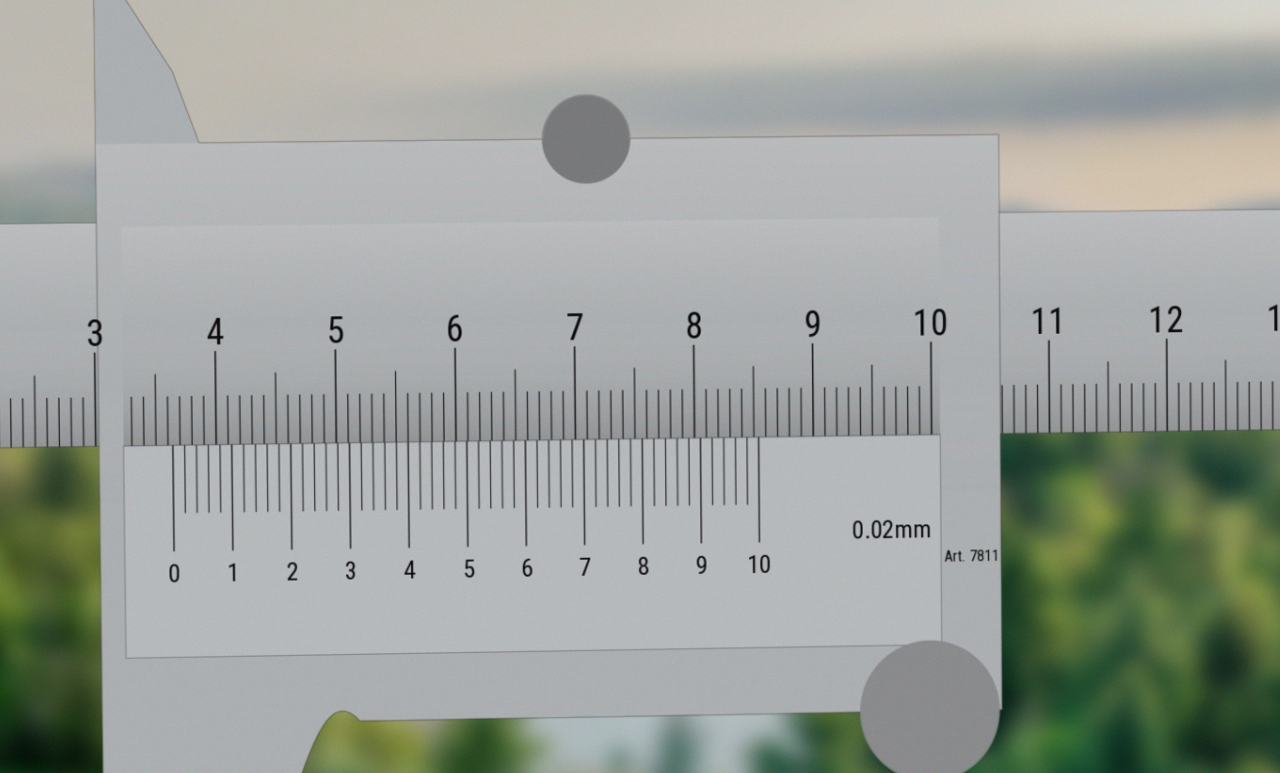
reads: 36.4
